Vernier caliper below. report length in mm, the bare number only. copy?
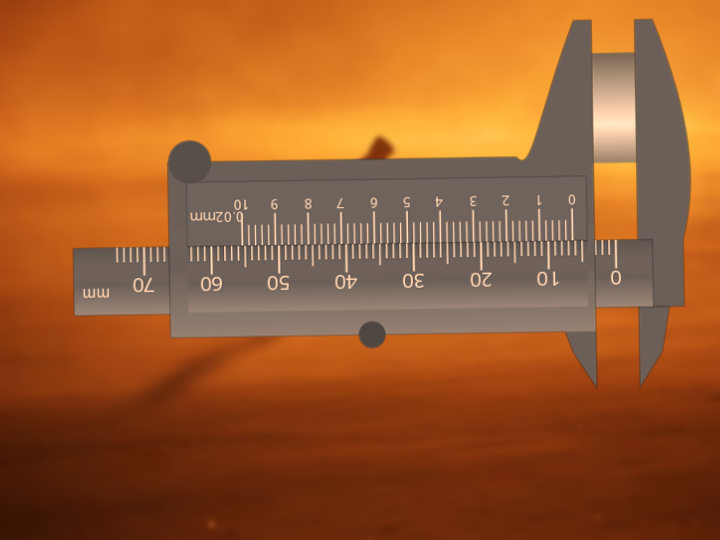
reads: 6.4
